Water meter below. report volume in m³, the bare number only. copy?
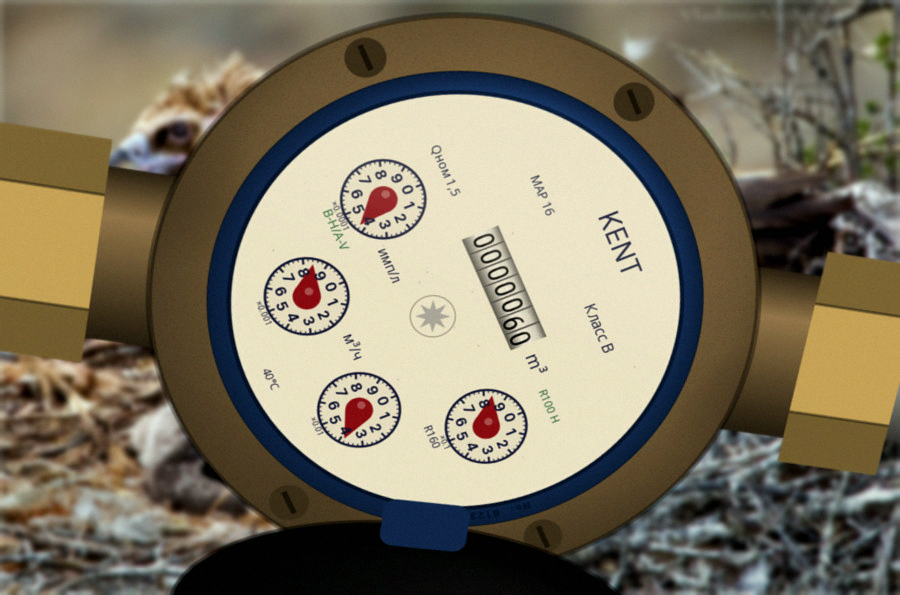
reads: 59.8384
